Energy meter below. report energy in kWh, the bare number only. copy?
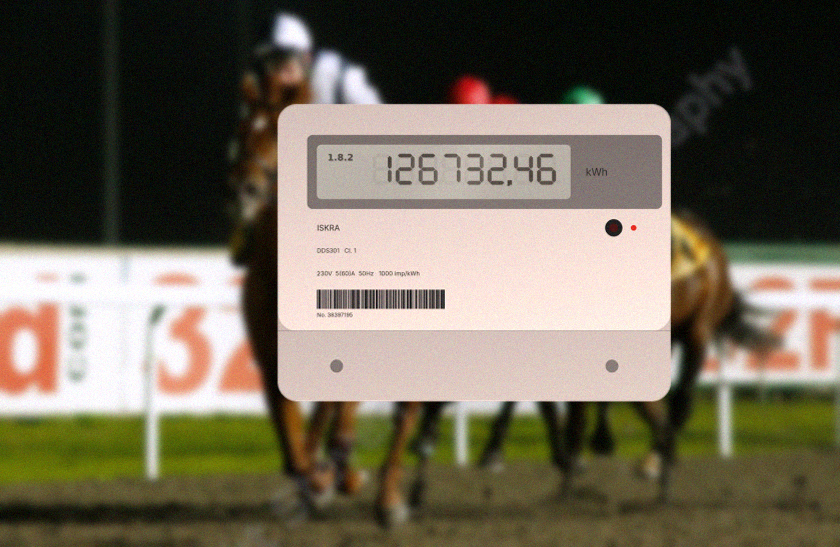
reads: 126732.46
